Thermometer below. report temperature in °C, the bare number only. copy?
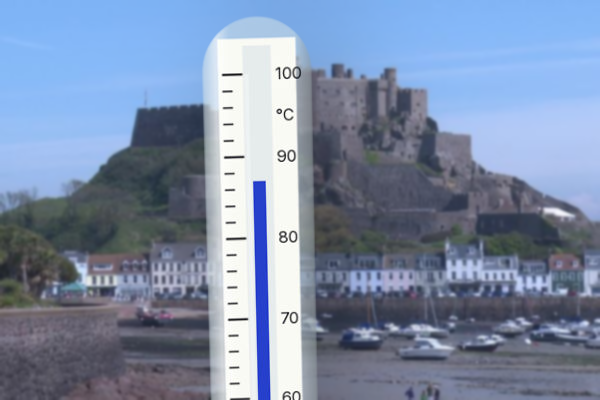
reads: 87
